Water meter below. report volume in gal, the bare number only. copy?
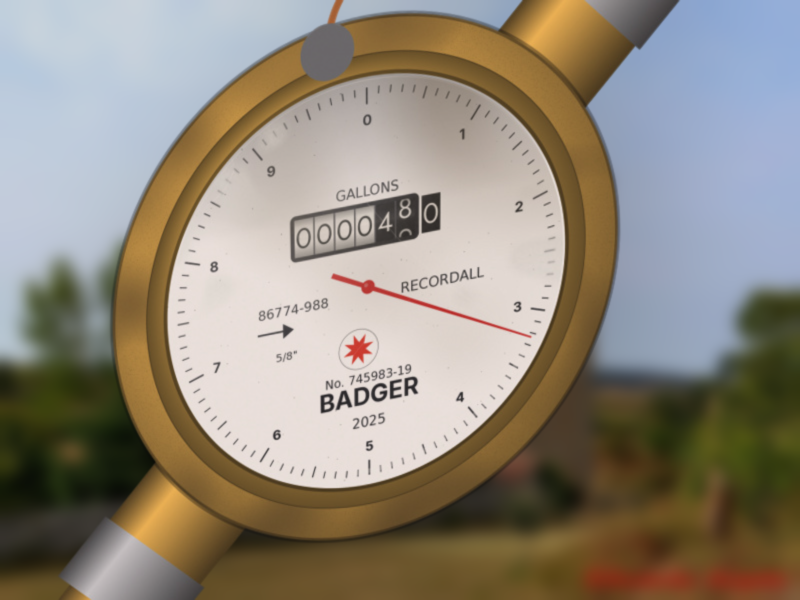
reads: 483.2
